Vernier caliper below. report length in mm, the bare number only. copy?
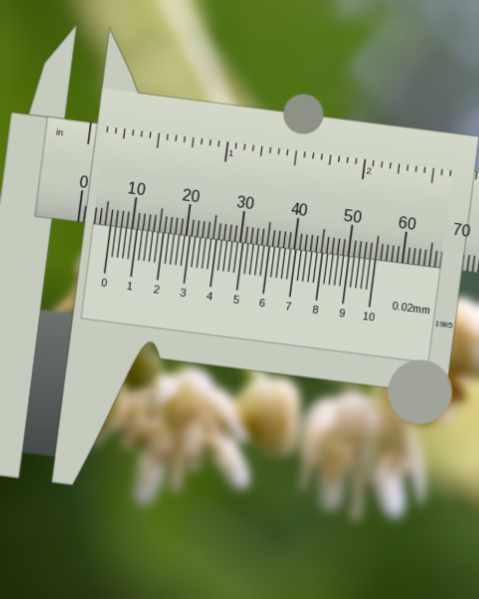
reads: 6.0
